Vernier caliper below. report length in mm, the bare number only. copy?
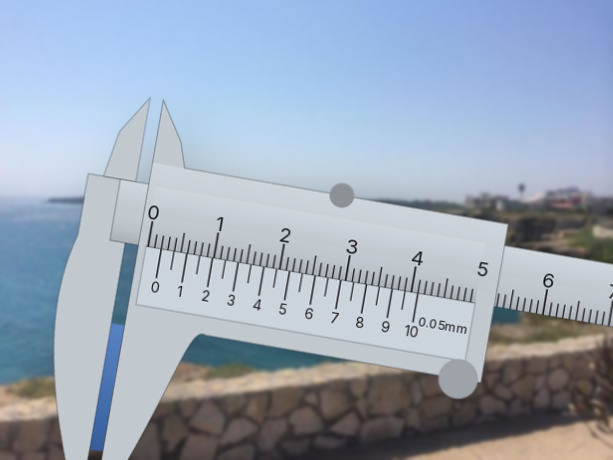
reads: 2.0
